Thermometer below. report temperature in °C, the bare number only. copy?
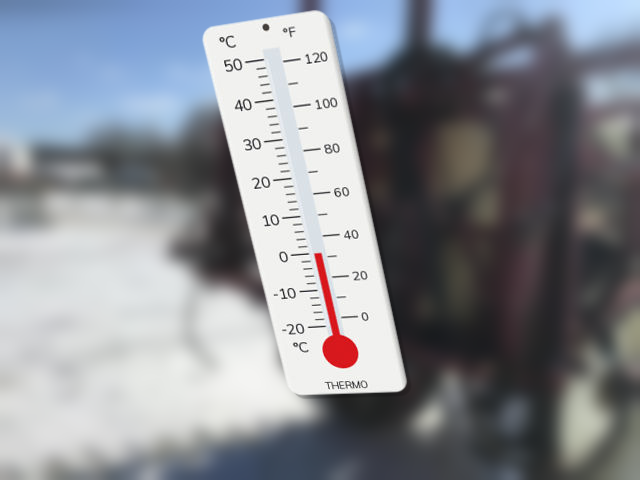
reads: 0
